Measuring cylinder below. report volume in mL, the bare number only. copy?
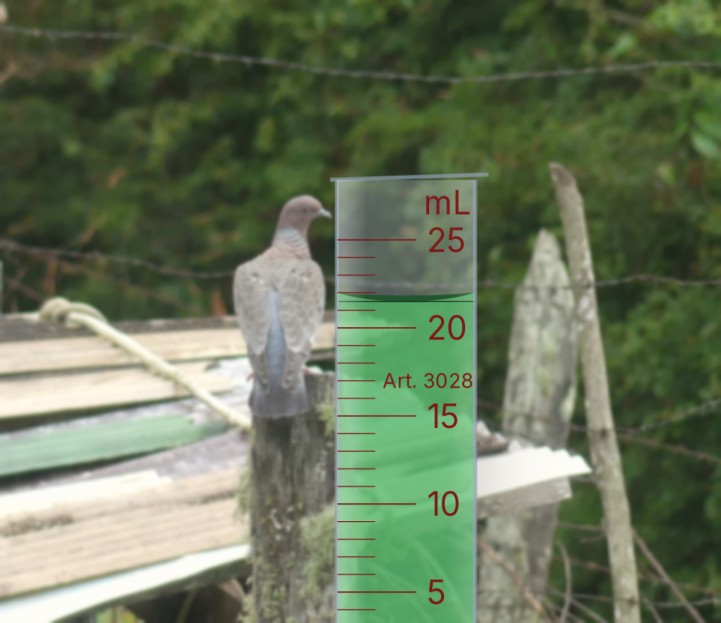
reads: 21.5
